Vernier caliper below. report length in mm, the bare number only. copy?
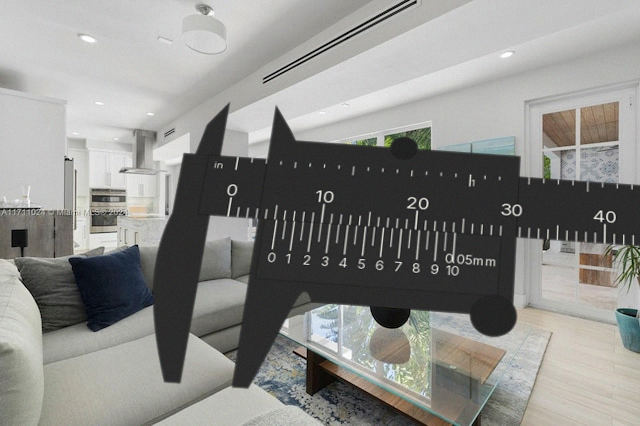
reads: 5.2
